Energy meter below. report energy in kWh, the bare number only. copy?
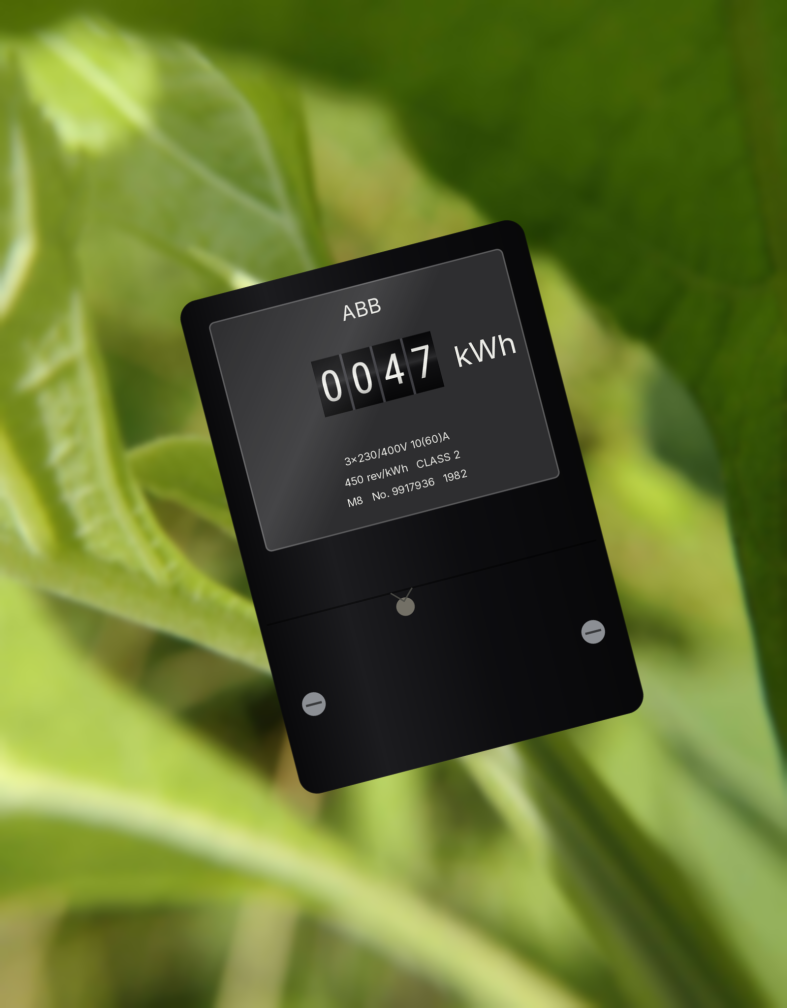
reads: 47
